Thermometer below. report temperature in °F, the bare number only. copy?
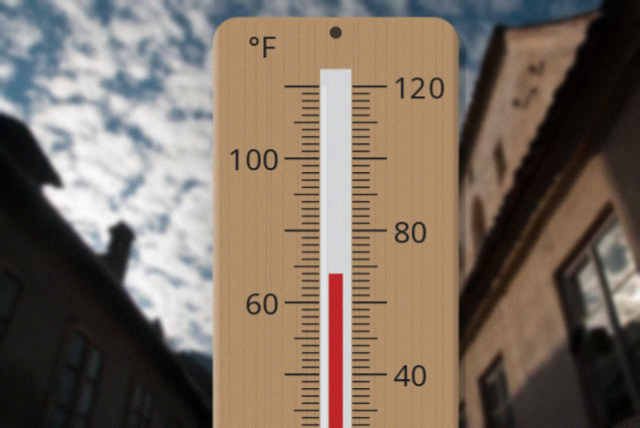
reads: 68
